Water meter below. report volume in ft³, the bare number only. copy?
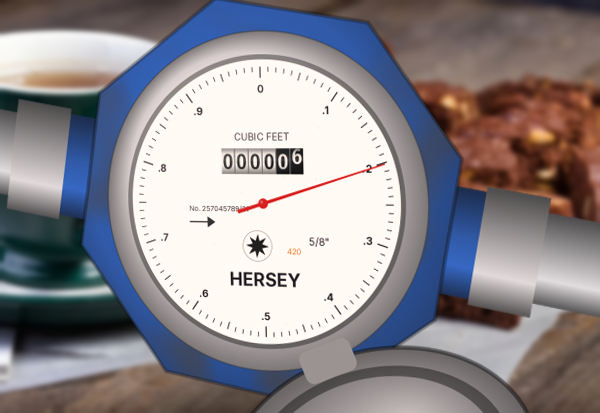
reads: 6.20
